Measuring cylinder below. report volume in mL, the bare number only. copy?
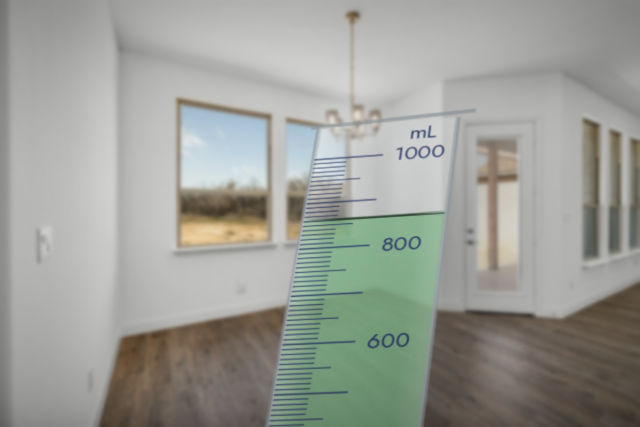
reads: 860
